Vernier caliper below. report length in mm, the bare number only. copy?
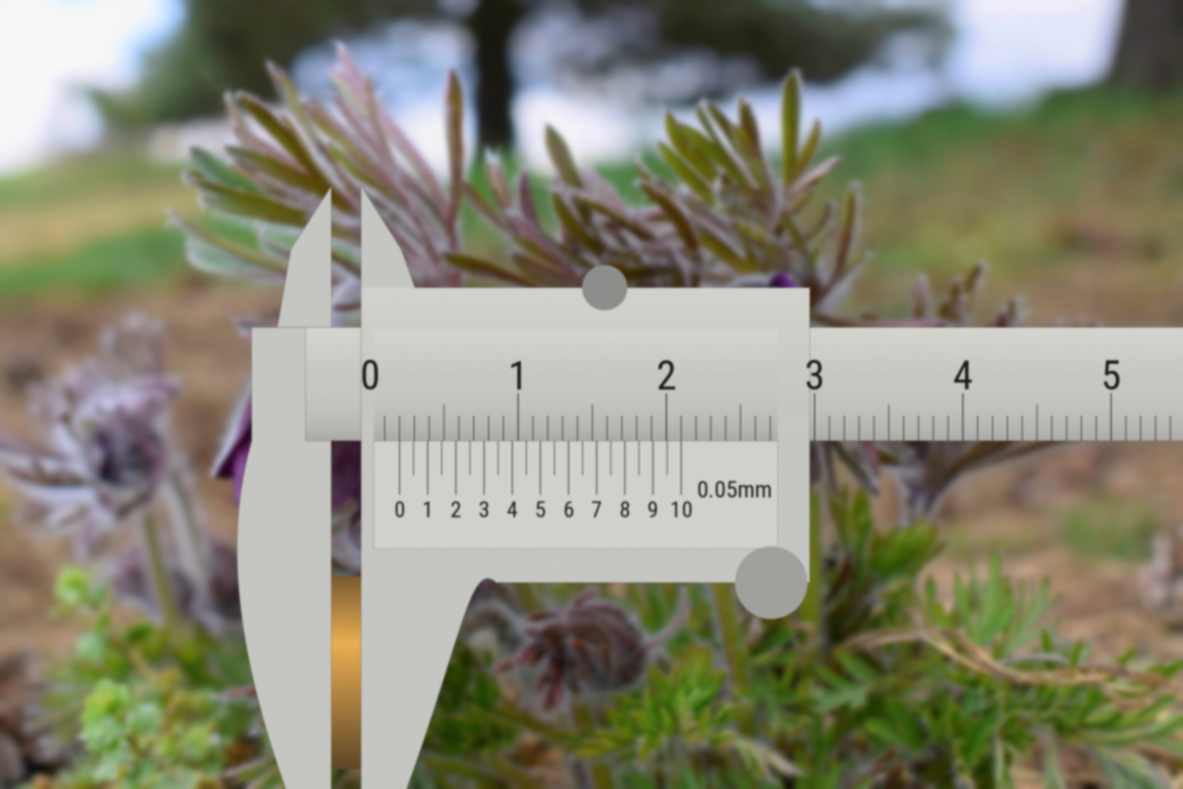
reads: 2.0
